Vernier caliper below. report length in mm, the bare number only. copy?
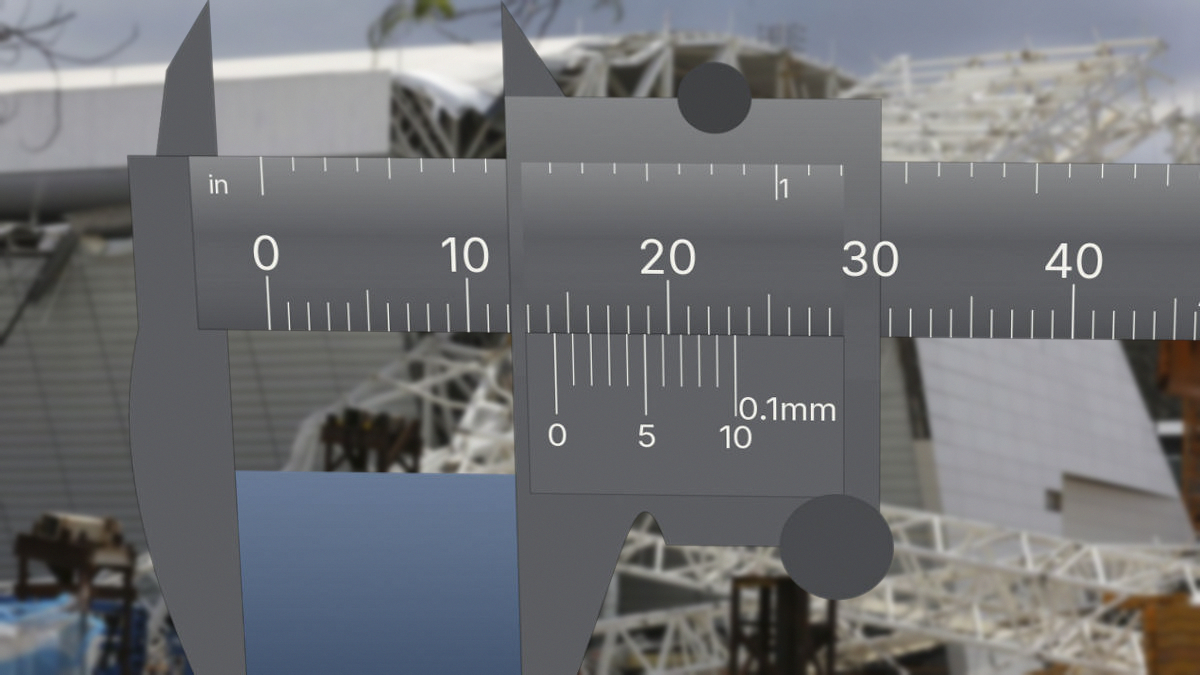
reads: 14.3
